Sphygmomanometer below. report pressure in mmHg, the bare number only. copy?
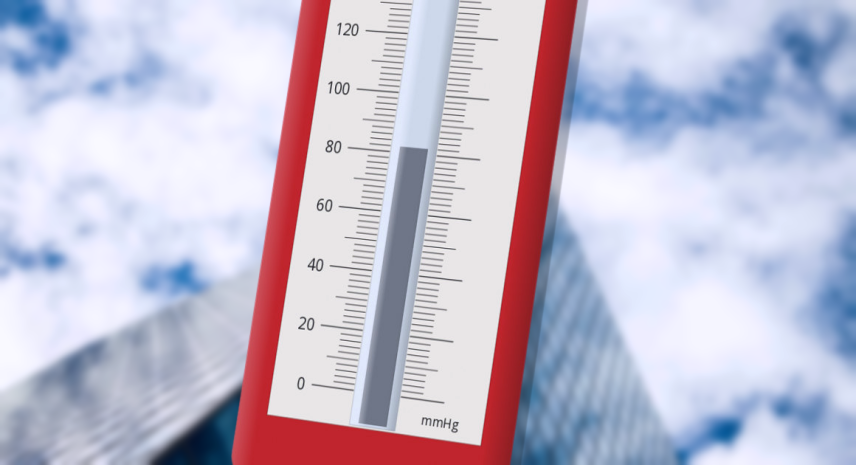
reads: 82
